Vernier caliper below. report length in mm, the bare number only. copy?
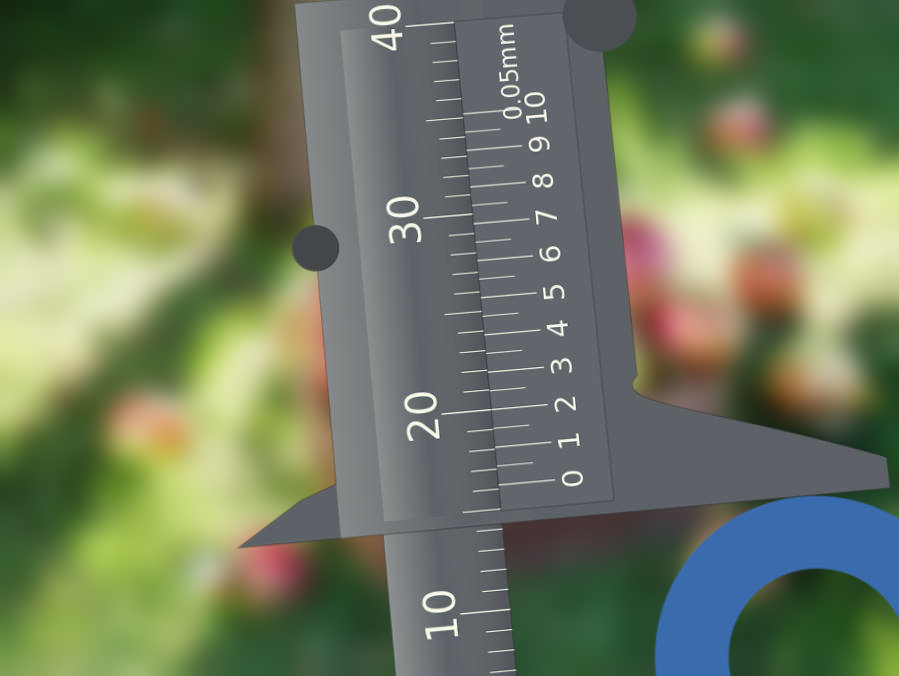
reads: 16.2
